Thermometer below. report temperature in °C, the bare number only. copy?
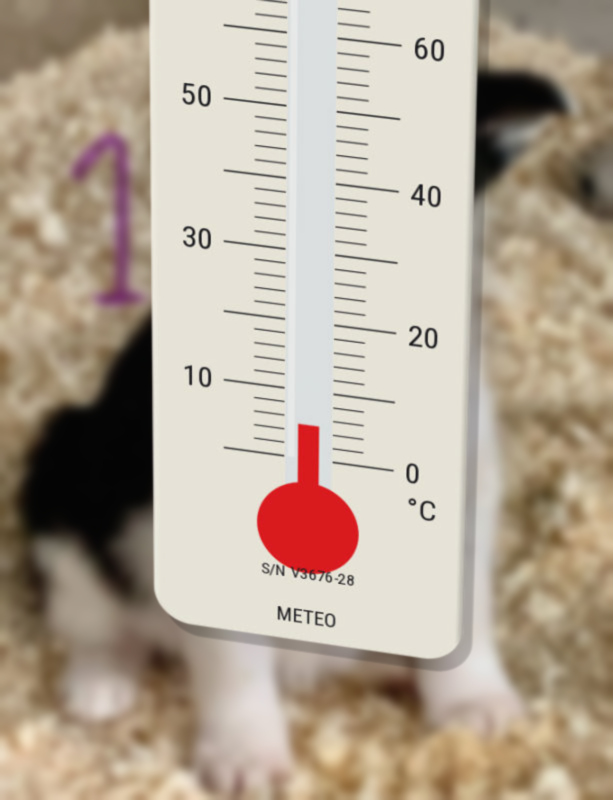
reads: 5
